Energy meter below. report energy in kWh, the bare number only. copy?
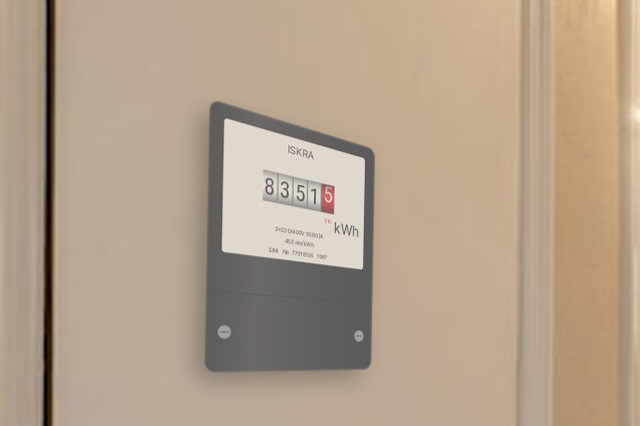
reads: 8351.5
